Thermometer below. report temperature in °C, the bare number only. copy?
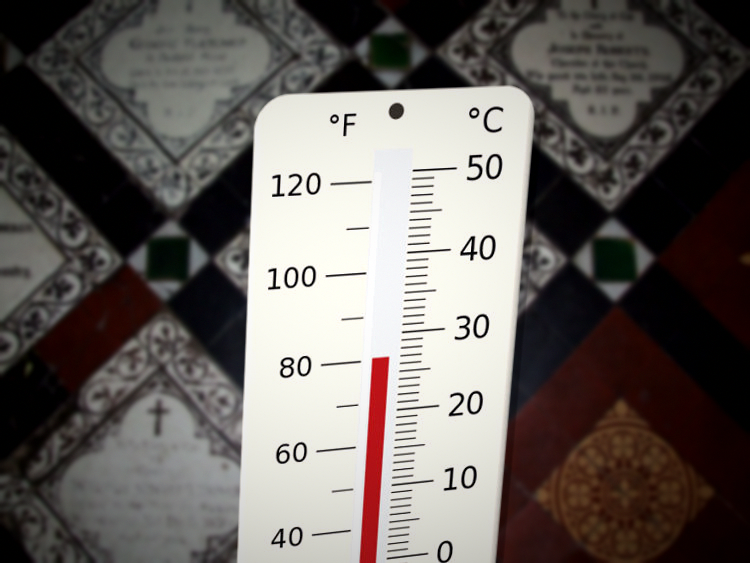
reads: 27
